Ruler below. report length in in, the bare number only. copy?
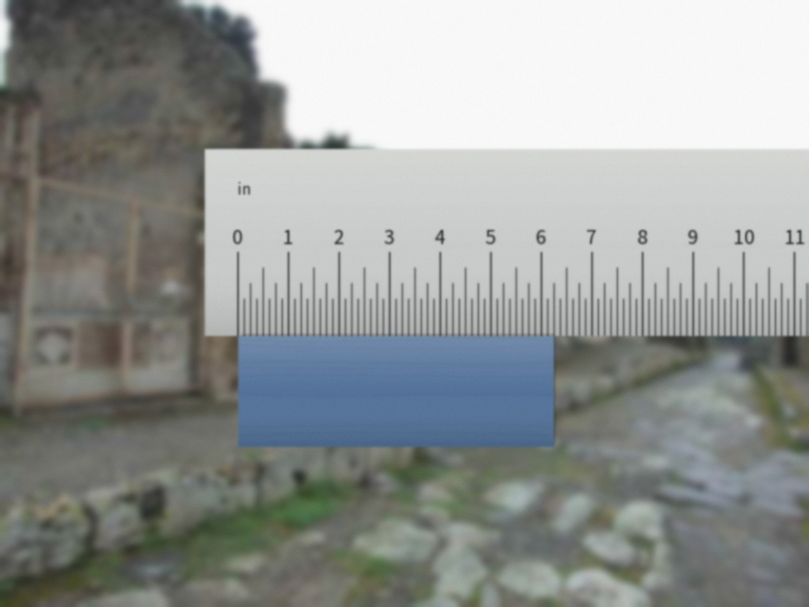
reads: 6.25
